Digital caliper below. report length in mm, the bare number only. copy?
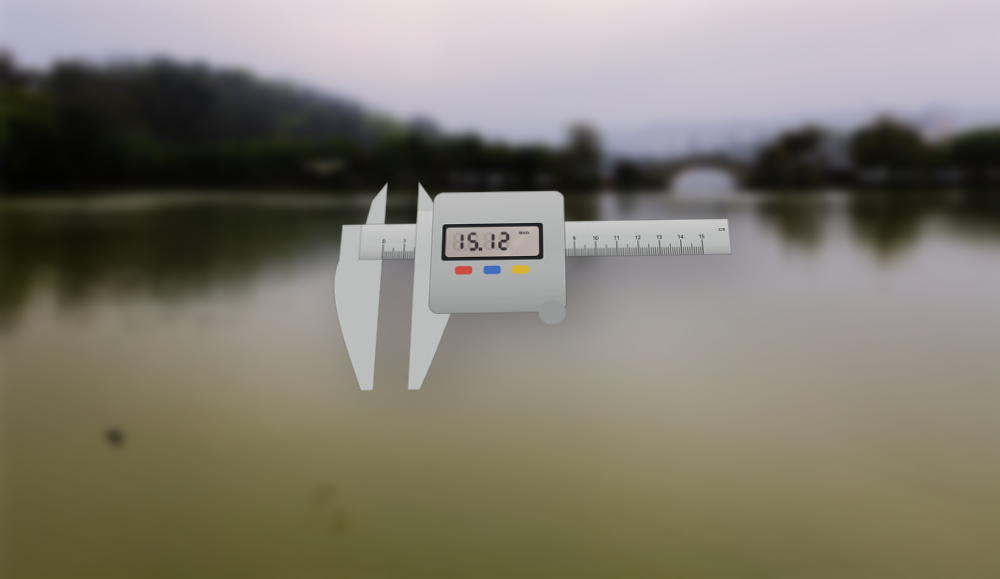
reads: 15.12
